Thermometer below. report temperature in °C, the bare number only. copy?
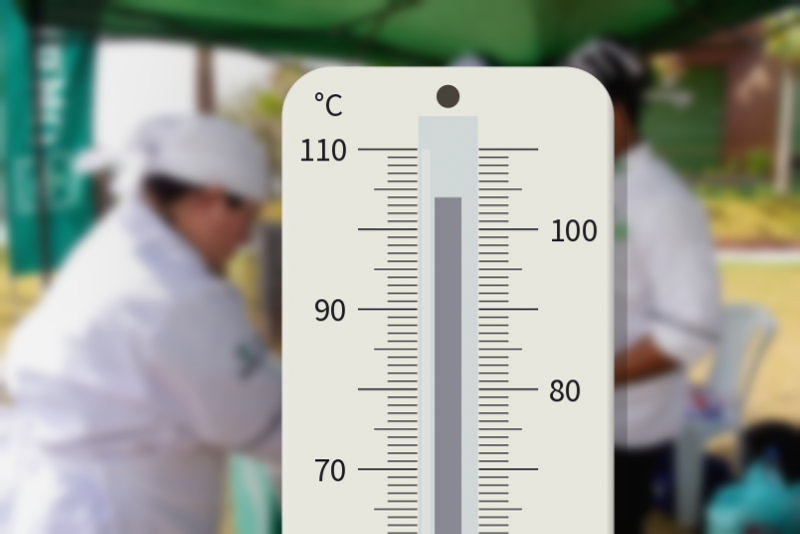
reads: 104
